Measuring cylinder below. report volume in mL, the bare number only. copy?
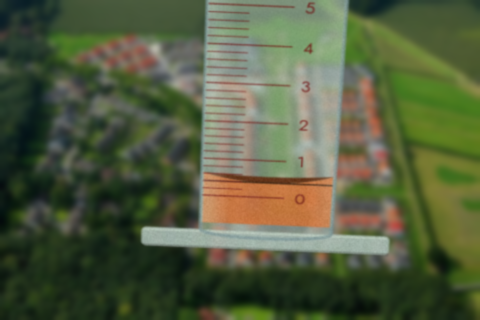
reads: 0.4
